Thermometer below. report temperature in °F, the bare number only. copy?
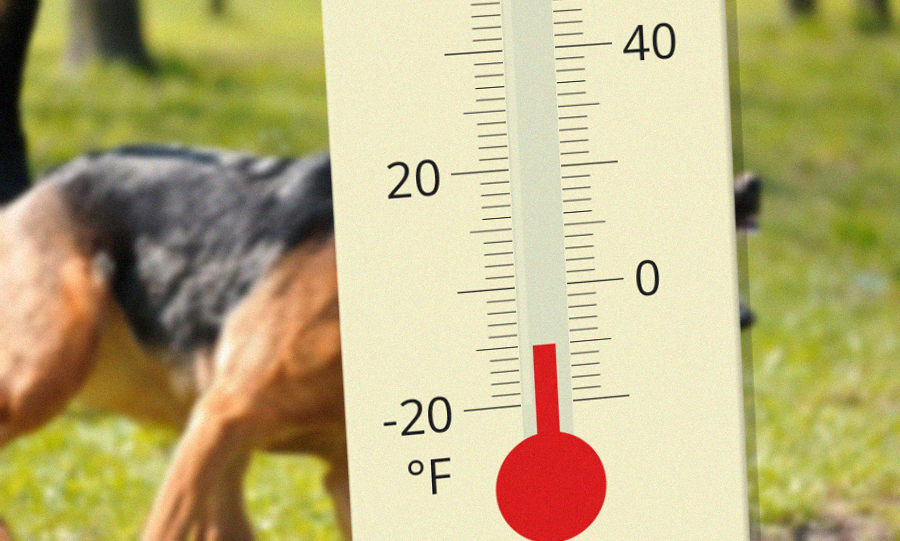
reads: -10
